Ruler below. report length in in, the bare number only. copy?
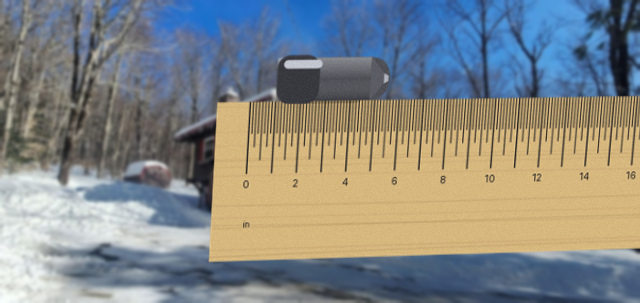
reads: 4.5
